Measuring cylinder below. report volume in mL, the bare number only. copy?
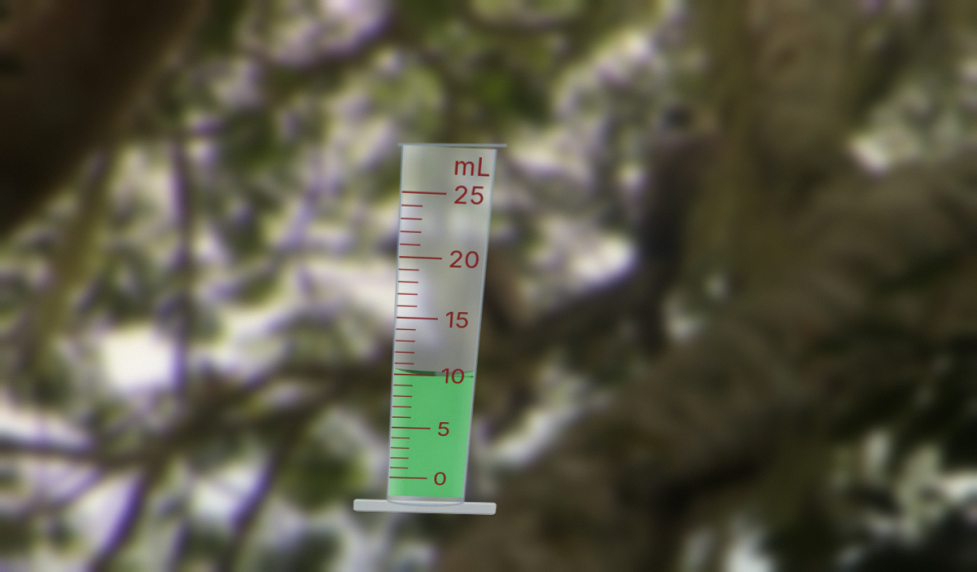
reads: 10
